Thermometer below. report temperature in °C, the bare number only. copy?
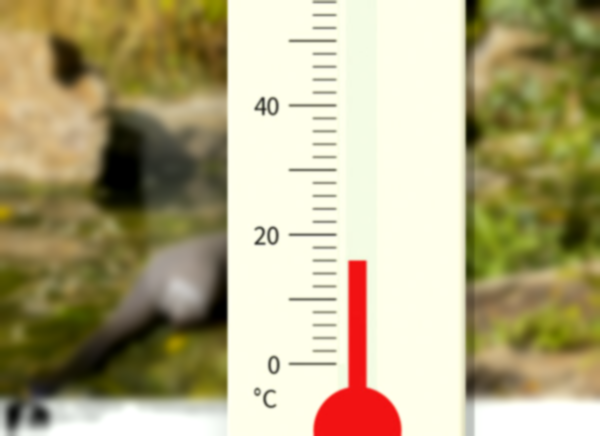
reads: 16
